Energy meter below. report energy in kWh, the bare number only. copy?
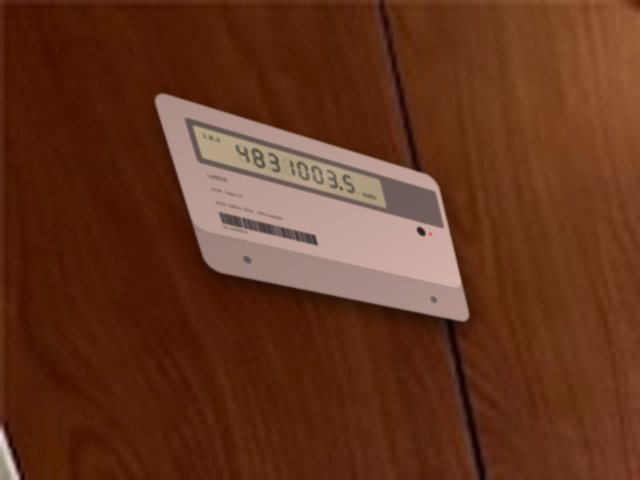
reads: 4831003.5
